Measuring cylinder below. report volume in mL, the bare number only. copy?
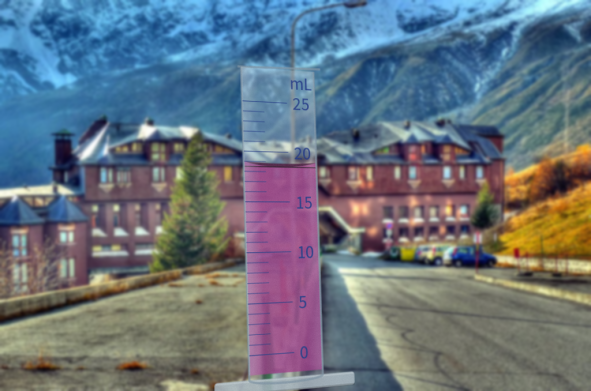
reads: 18.5
